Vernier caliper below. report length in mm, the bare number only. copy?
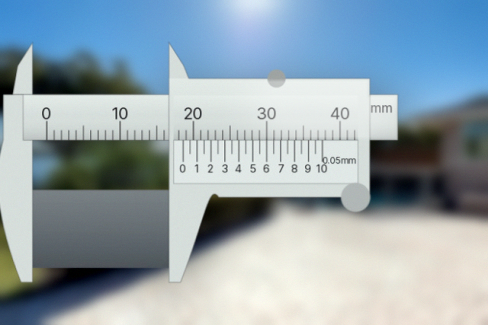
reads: 18.6
